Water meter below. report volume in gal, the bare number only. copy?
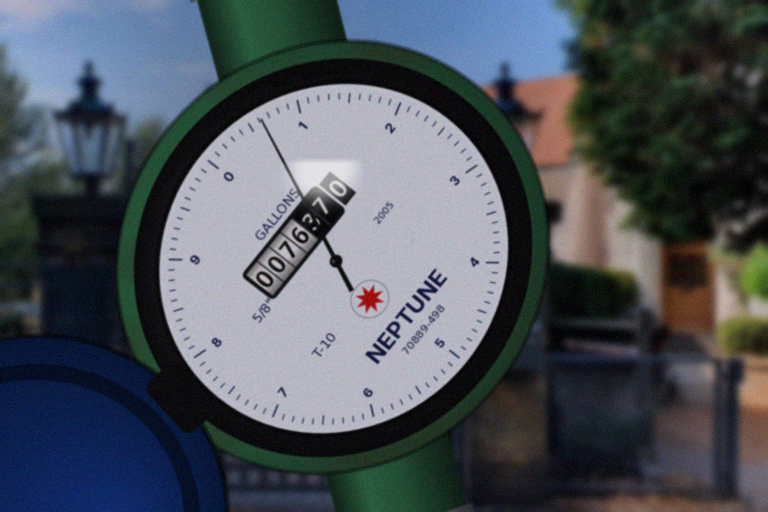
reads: 76370.6
